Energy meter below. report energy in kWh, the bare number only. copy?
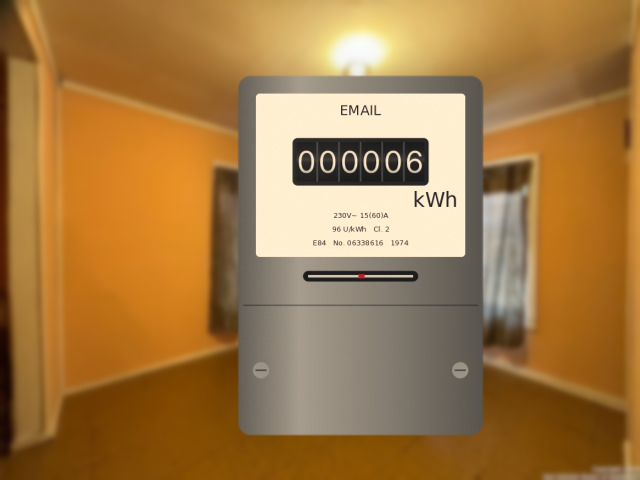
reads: 6
